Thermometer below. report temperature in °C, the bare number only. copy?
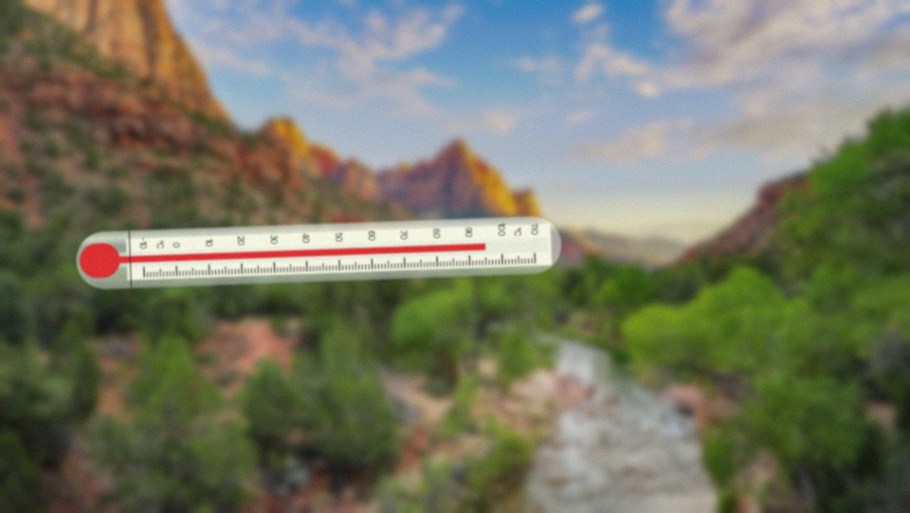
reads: 95
